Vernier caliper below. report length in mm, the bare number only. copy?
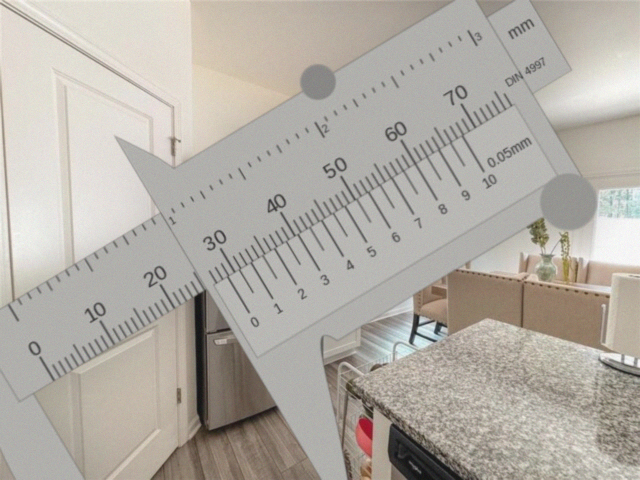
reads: 28.8
